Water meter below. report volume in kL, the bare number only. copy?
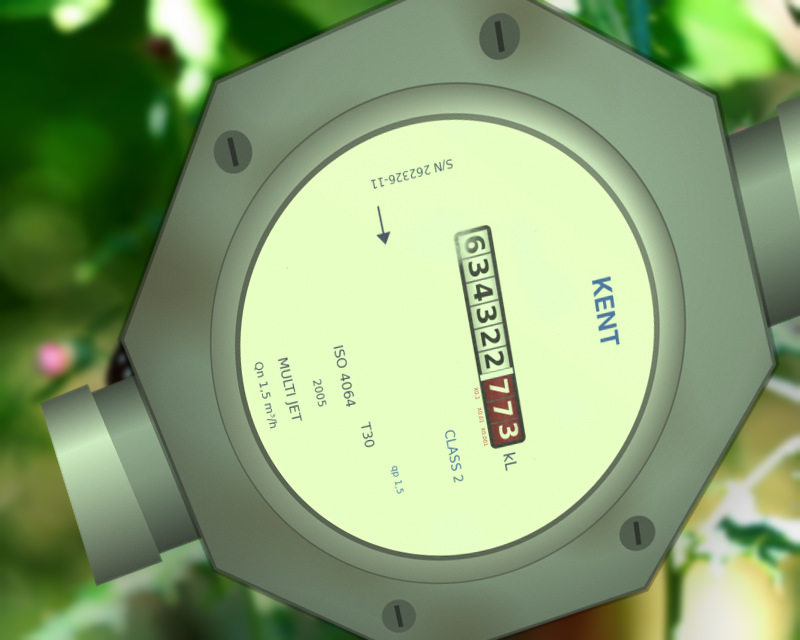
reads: 634322.773
